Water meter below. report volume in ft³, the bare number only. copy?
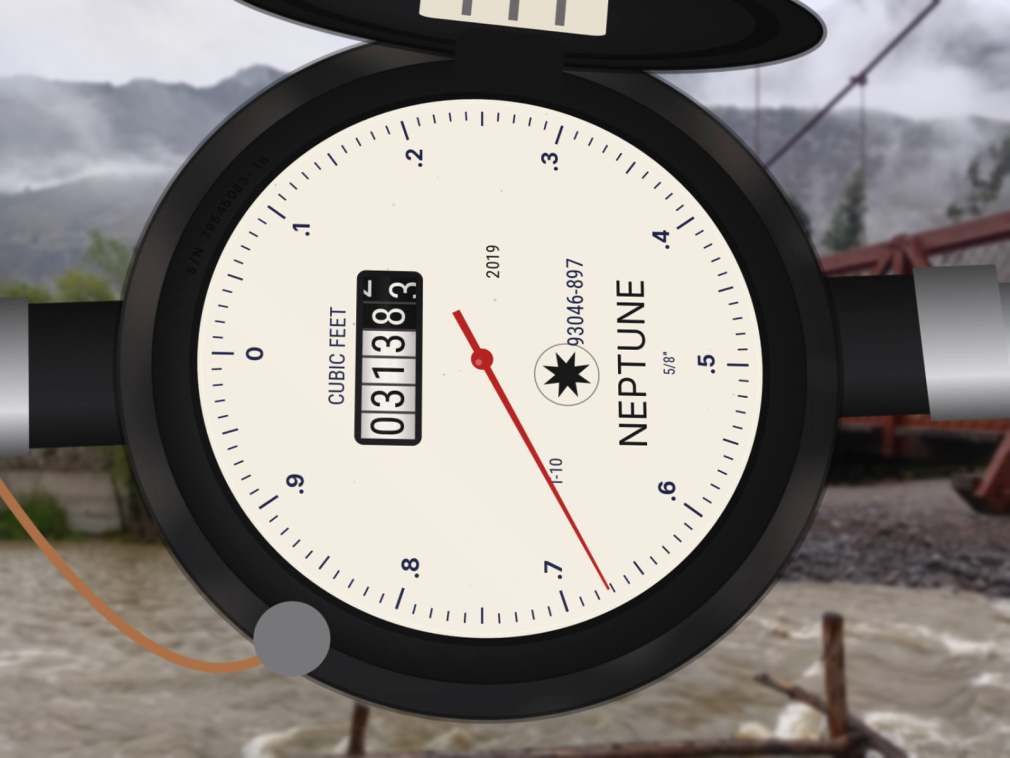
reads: 31382.67
